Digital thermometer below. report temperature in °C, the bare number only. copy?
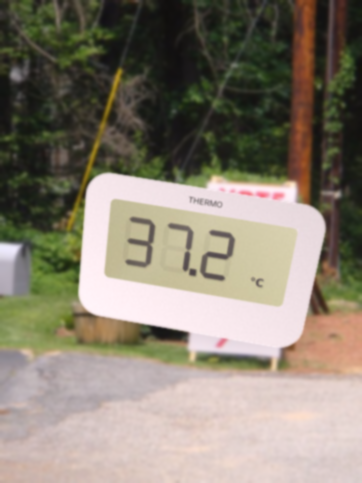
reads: 37.2
